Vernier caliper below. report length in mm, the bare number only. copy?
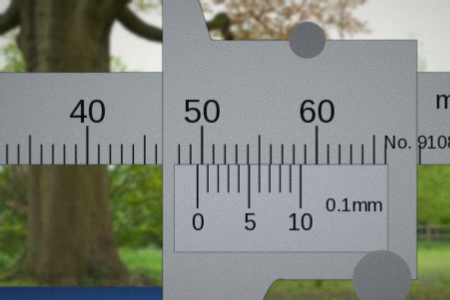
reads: 49.6
